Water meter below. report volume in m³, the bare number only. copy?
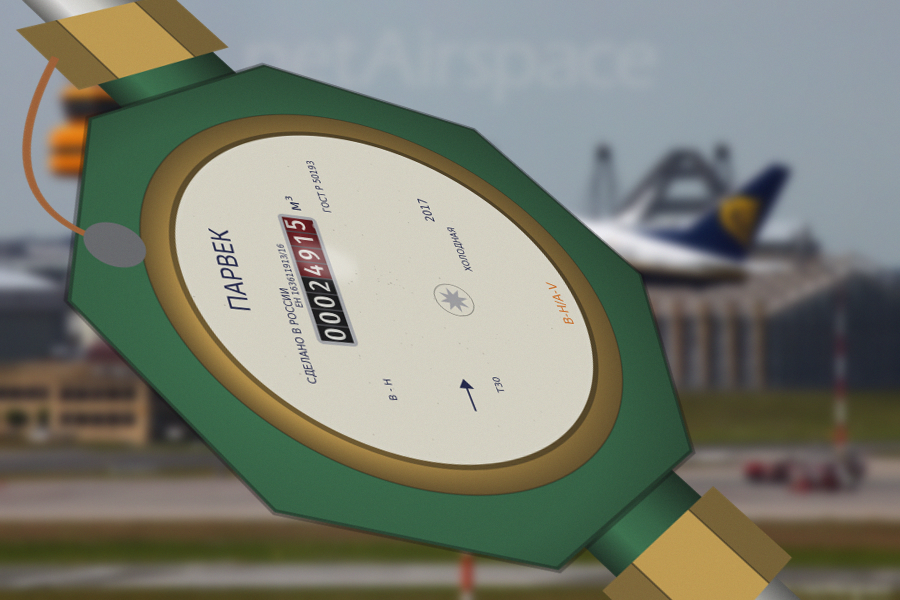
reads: 2.4915
